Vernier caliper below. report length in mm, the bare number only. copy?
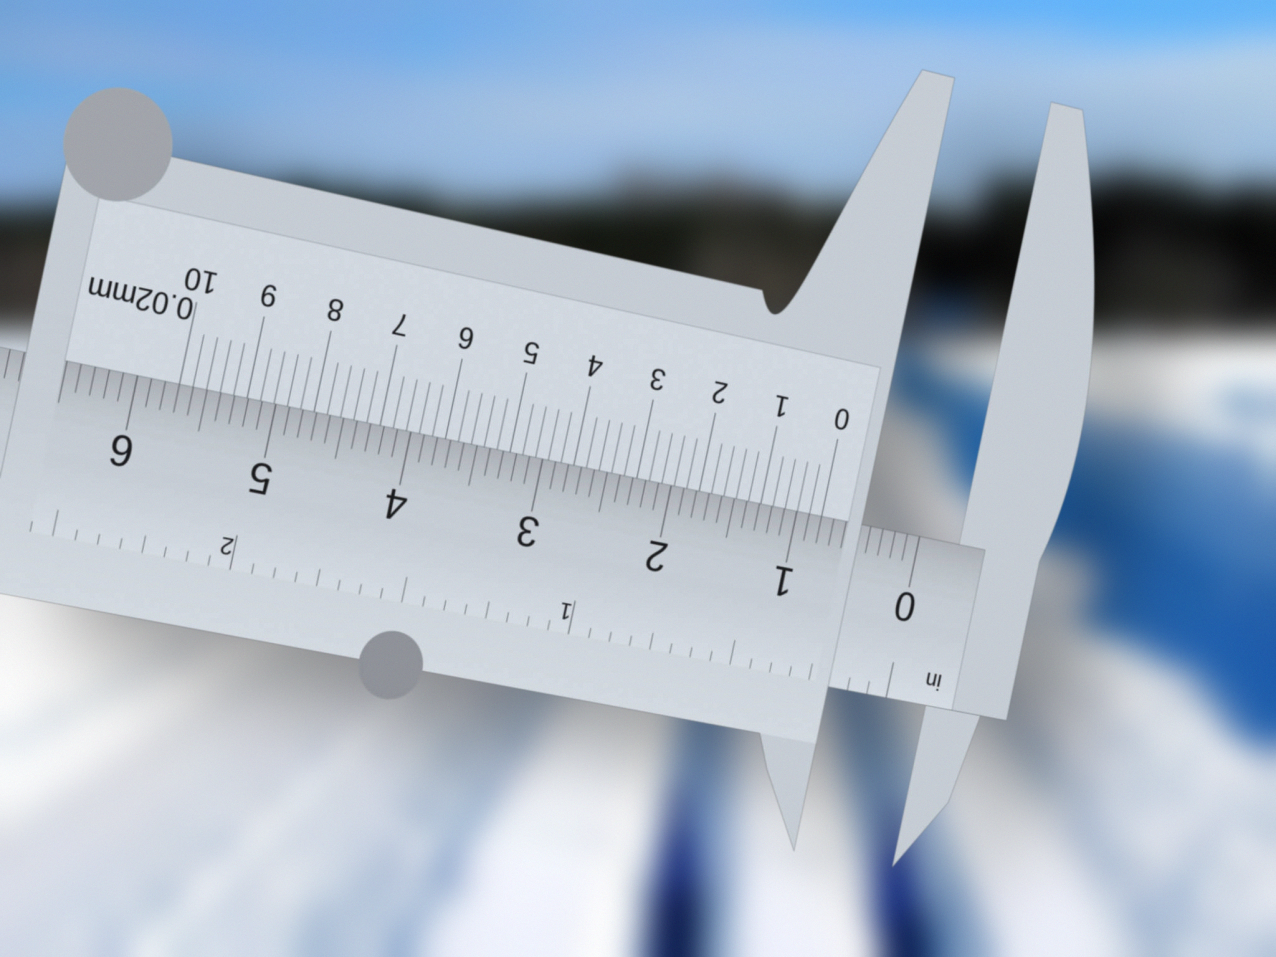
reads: 8.0
